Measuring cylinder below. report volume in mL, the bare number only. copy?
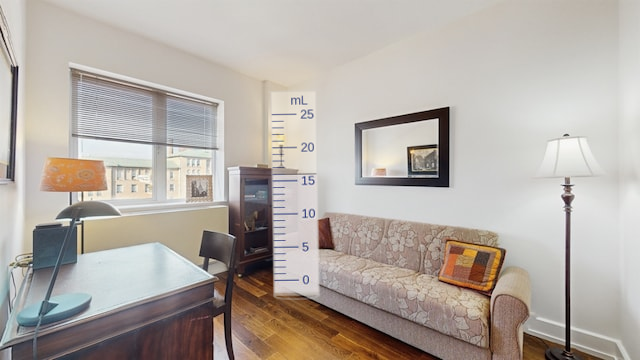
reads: 16
